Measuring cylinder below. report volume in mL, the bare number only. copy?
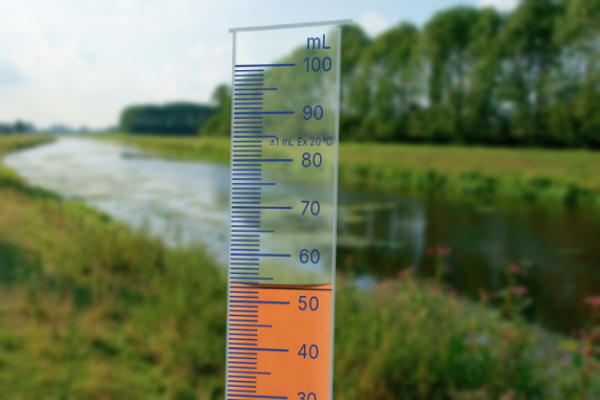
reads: 53
